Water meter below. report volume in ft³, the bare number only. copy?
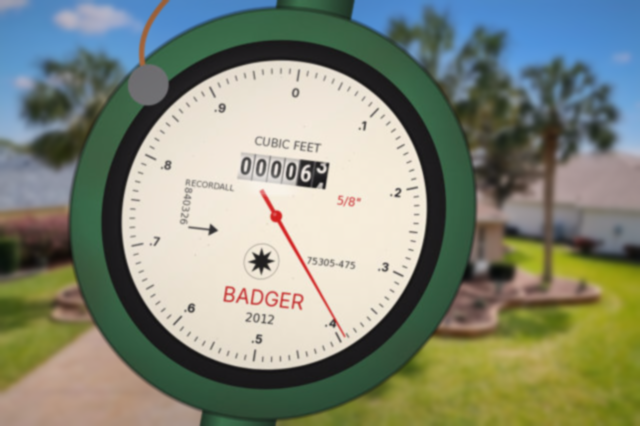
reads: 63.39
